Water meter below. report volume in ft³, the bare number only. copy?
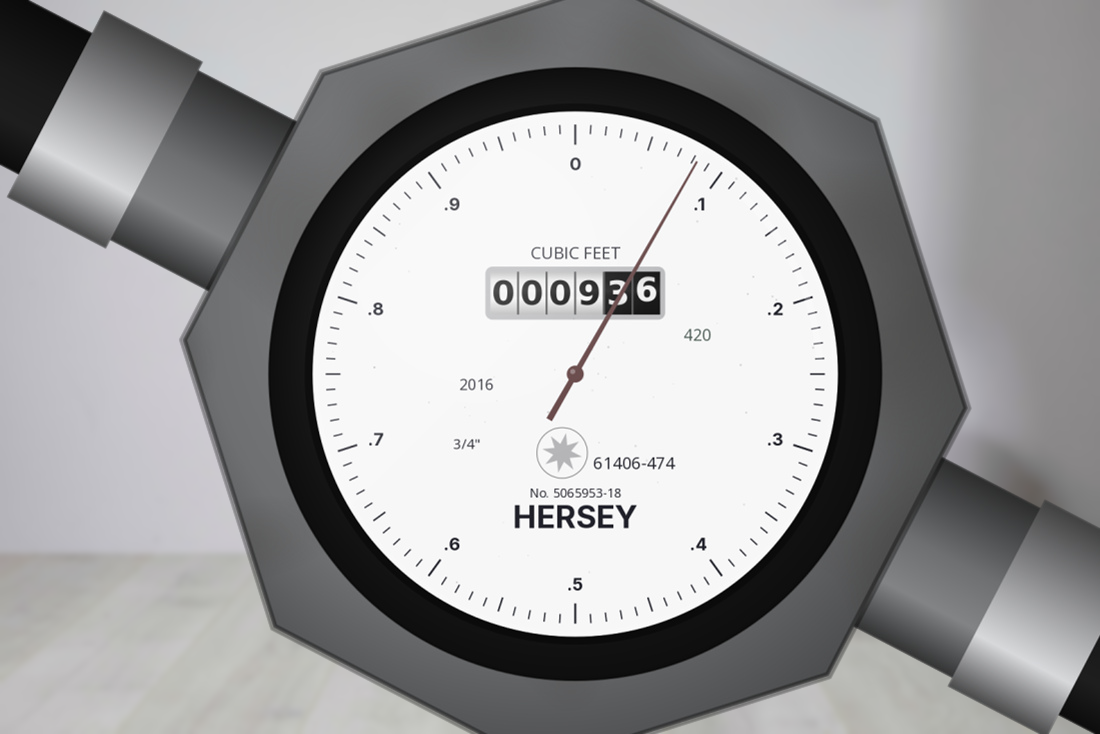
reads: 936.08
